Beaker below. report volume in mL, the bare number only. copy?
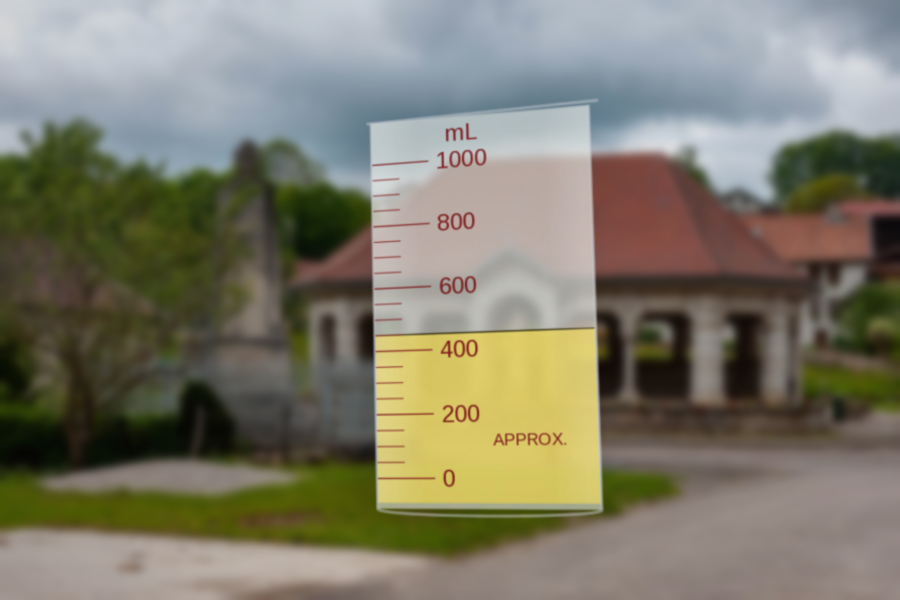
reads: 450
